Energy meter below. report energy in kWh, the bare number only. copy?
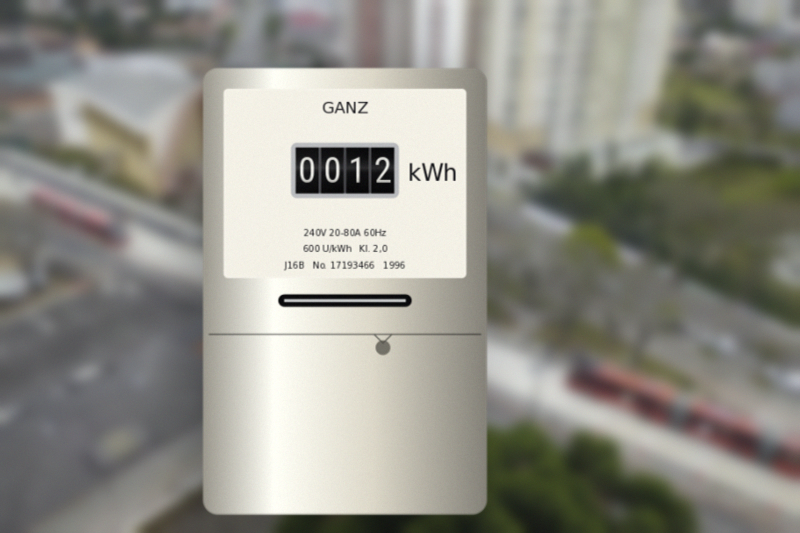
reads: 12
